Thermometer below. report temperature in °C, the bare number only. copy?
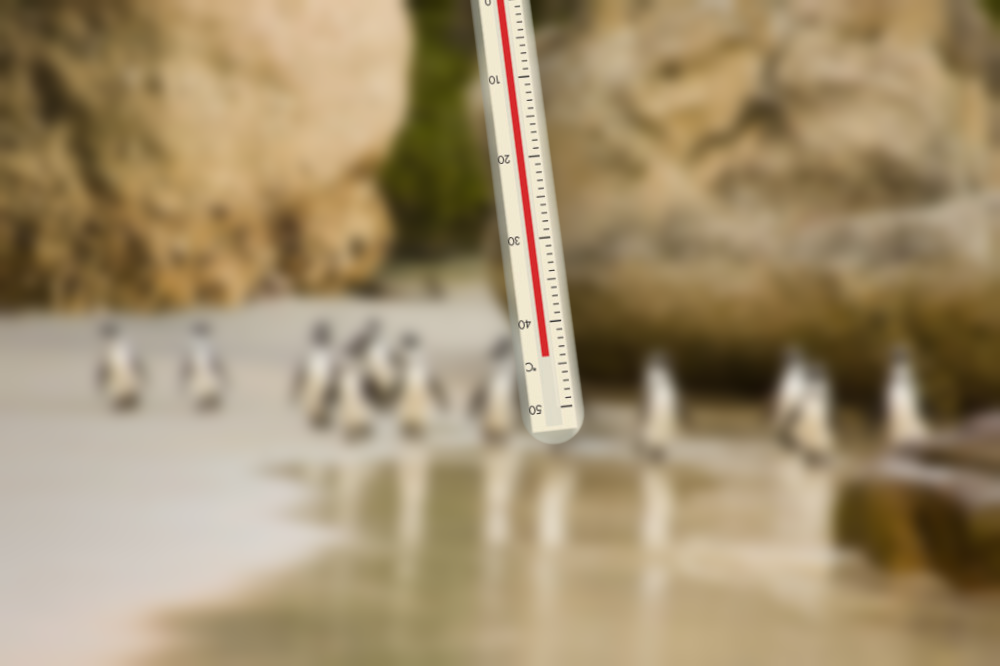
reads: 44
